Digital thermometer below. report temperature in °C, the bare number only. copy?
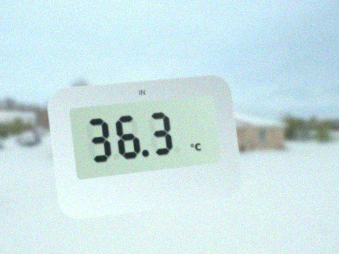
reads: 36.3
